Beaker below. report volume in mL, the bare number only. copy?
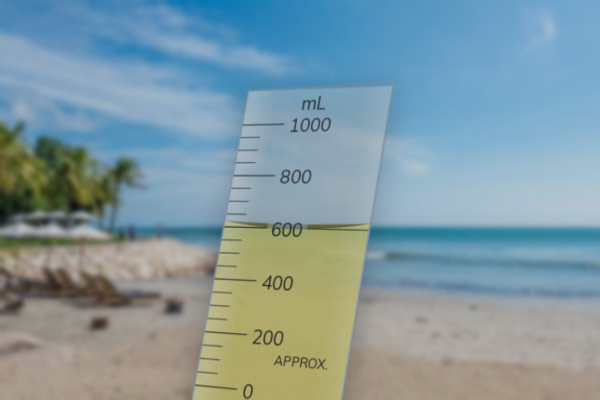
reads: 600
